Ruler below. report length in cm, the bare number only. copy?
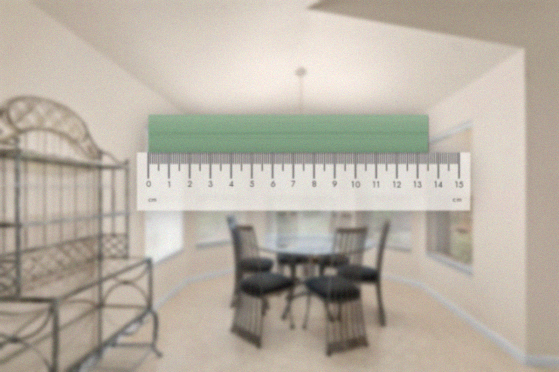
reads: 13.5
